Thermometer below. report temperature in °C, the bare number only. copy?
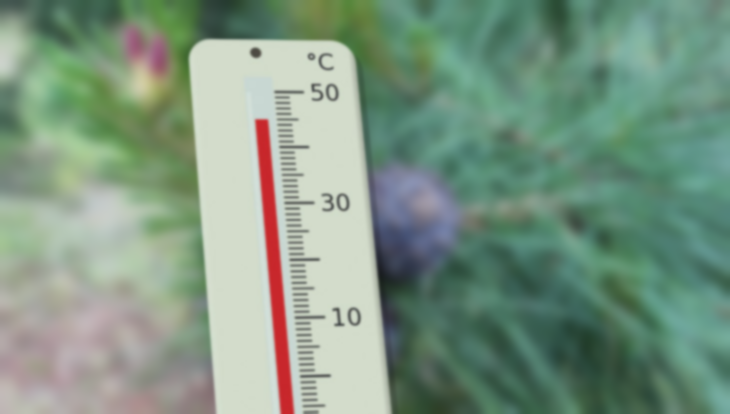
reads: 45
